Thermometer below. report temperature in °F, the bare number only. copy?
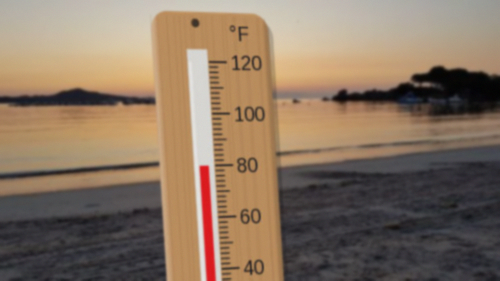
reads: 80
